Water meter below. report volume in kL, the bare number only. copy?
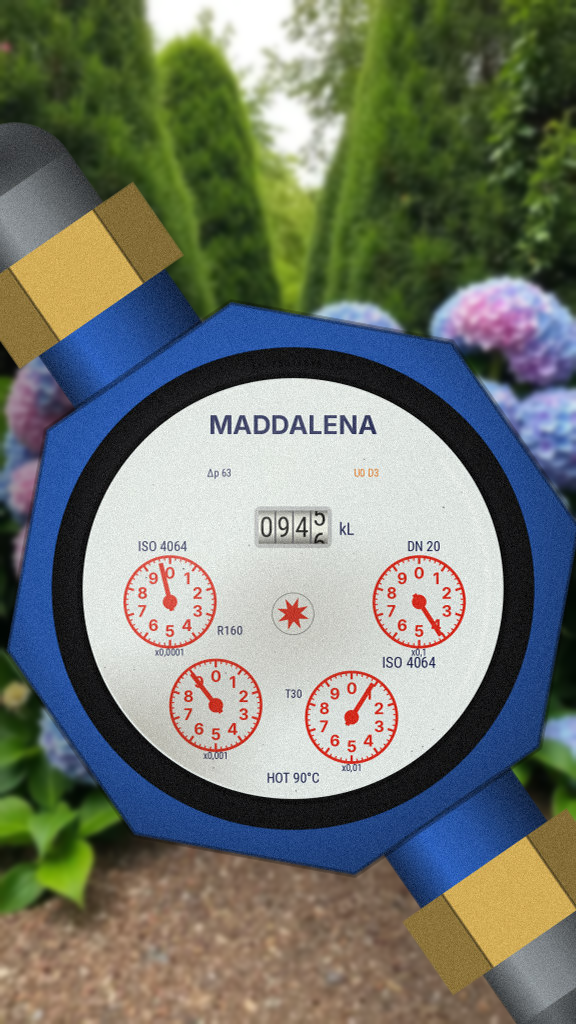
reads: 945.4089
